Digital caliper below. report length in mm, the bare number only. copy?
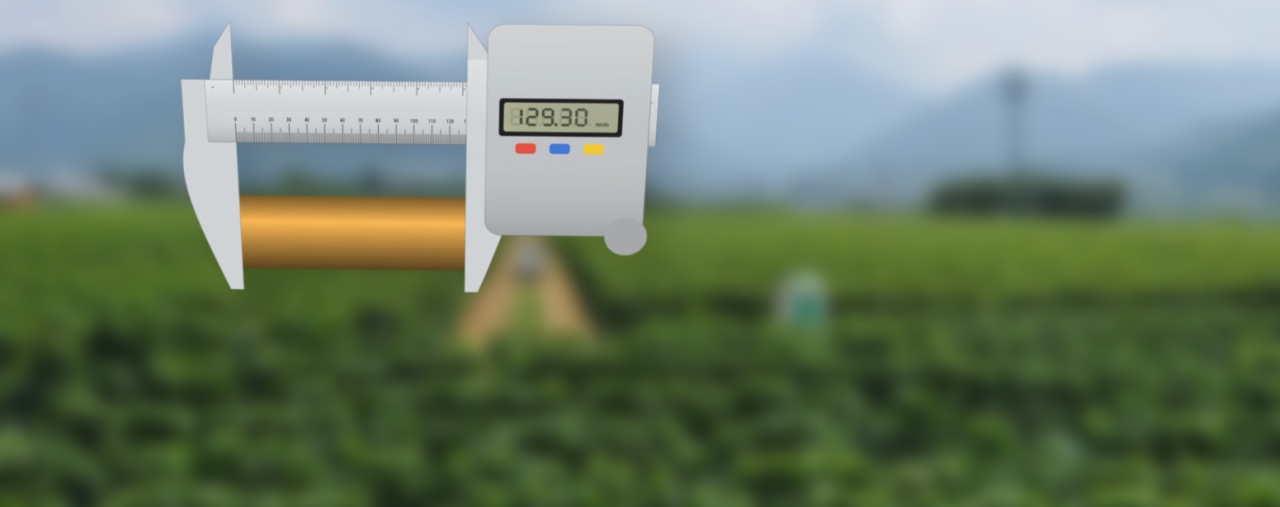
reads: 129.30
